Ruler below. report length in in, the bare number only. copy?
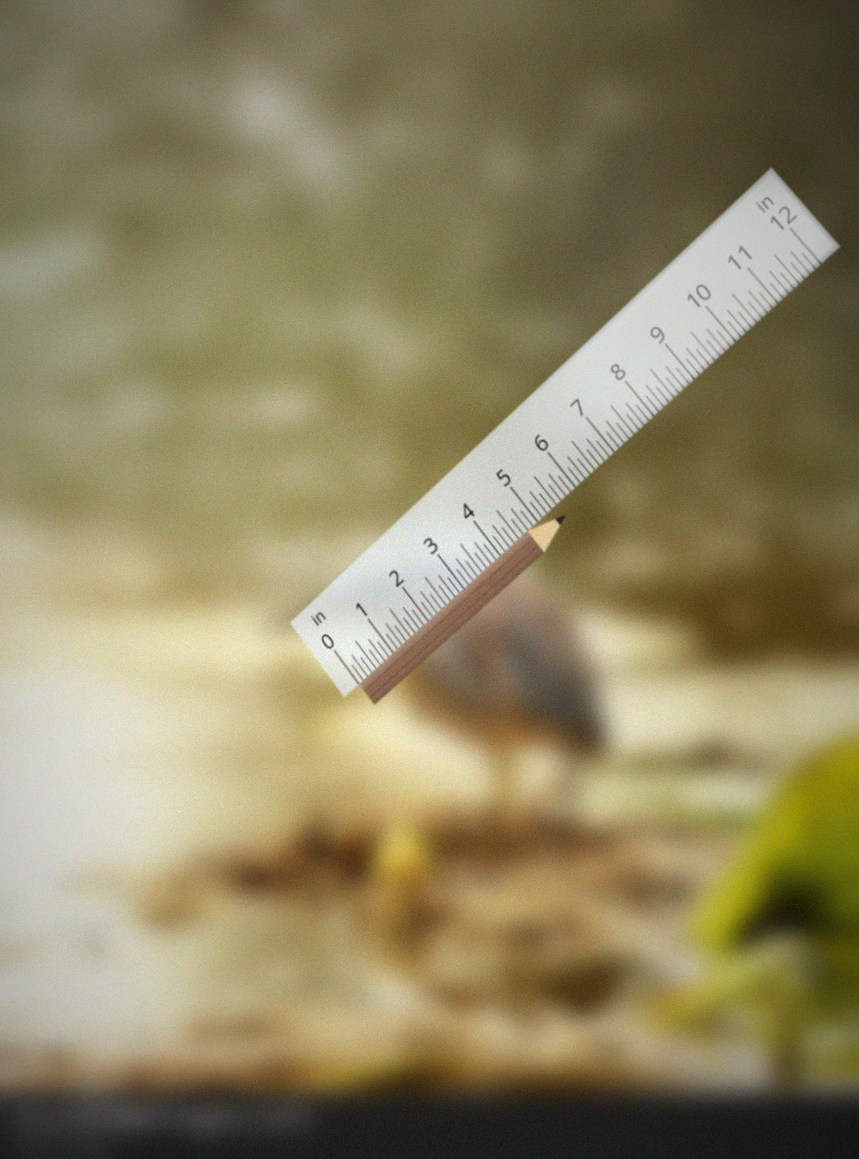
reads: 5.5
